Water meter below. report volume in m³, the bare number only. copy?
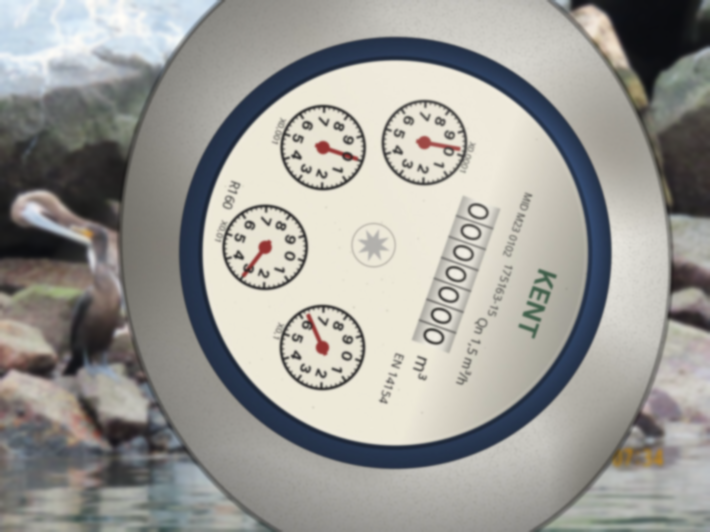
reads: 0.6299
